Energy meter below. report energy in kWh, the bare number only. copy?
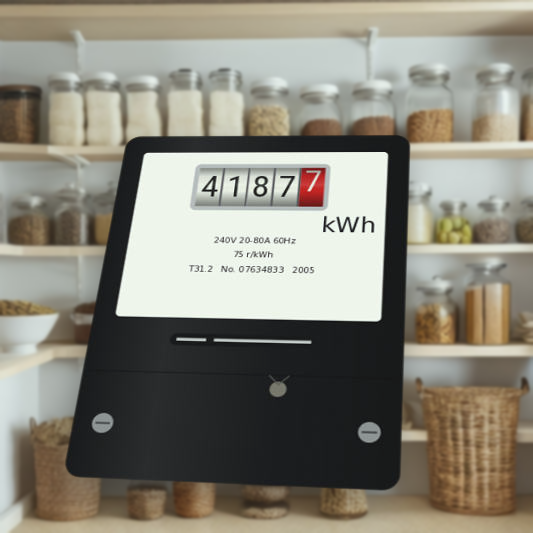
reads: 4187.7
